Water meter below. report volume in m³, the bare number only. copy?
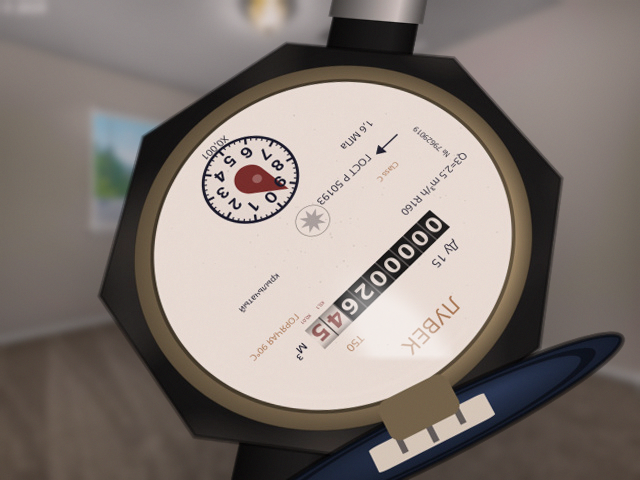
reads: 26.449
